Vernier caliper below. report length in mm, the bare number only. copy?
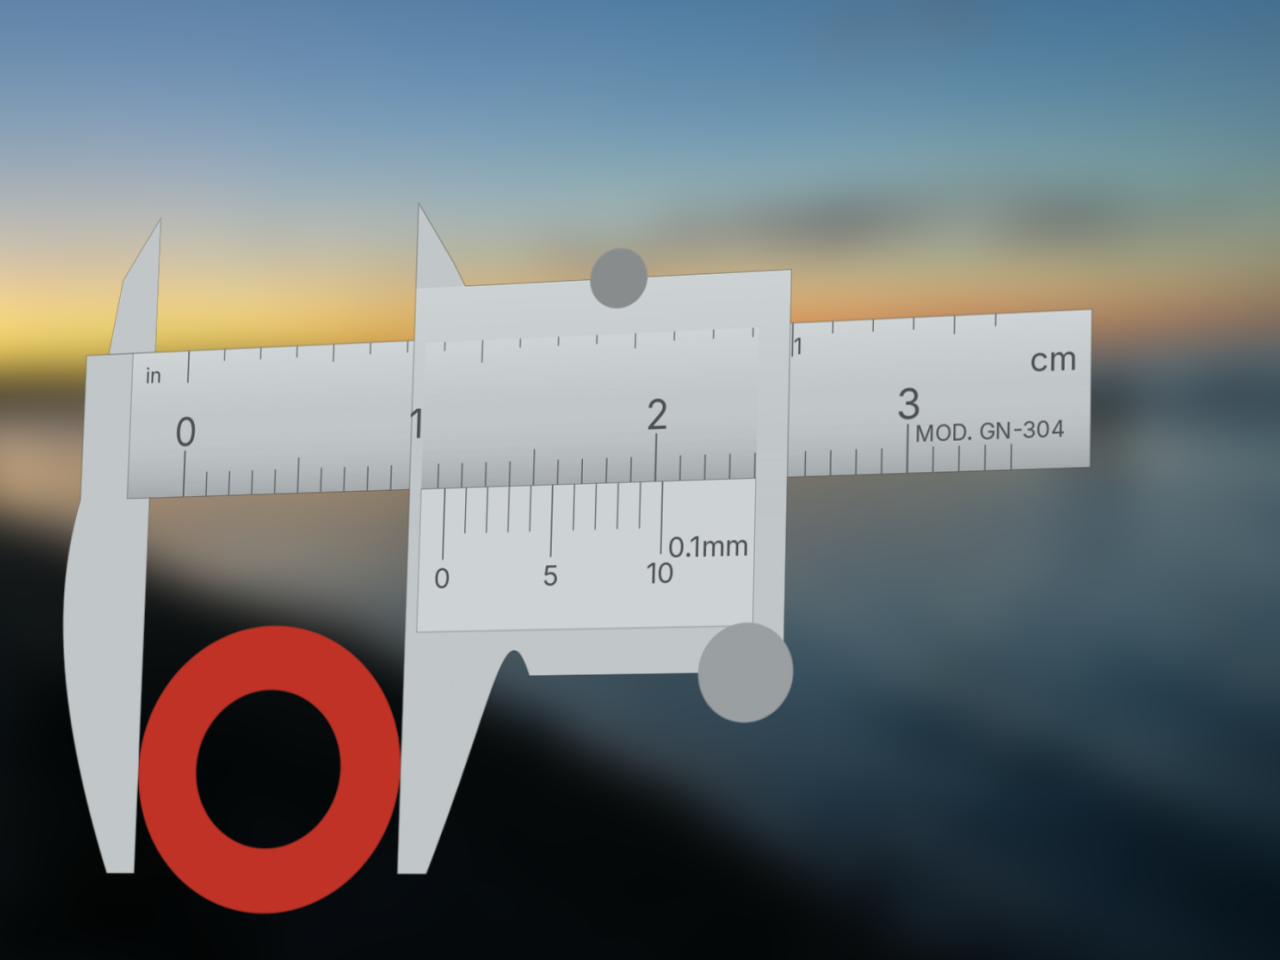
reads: 11.3
